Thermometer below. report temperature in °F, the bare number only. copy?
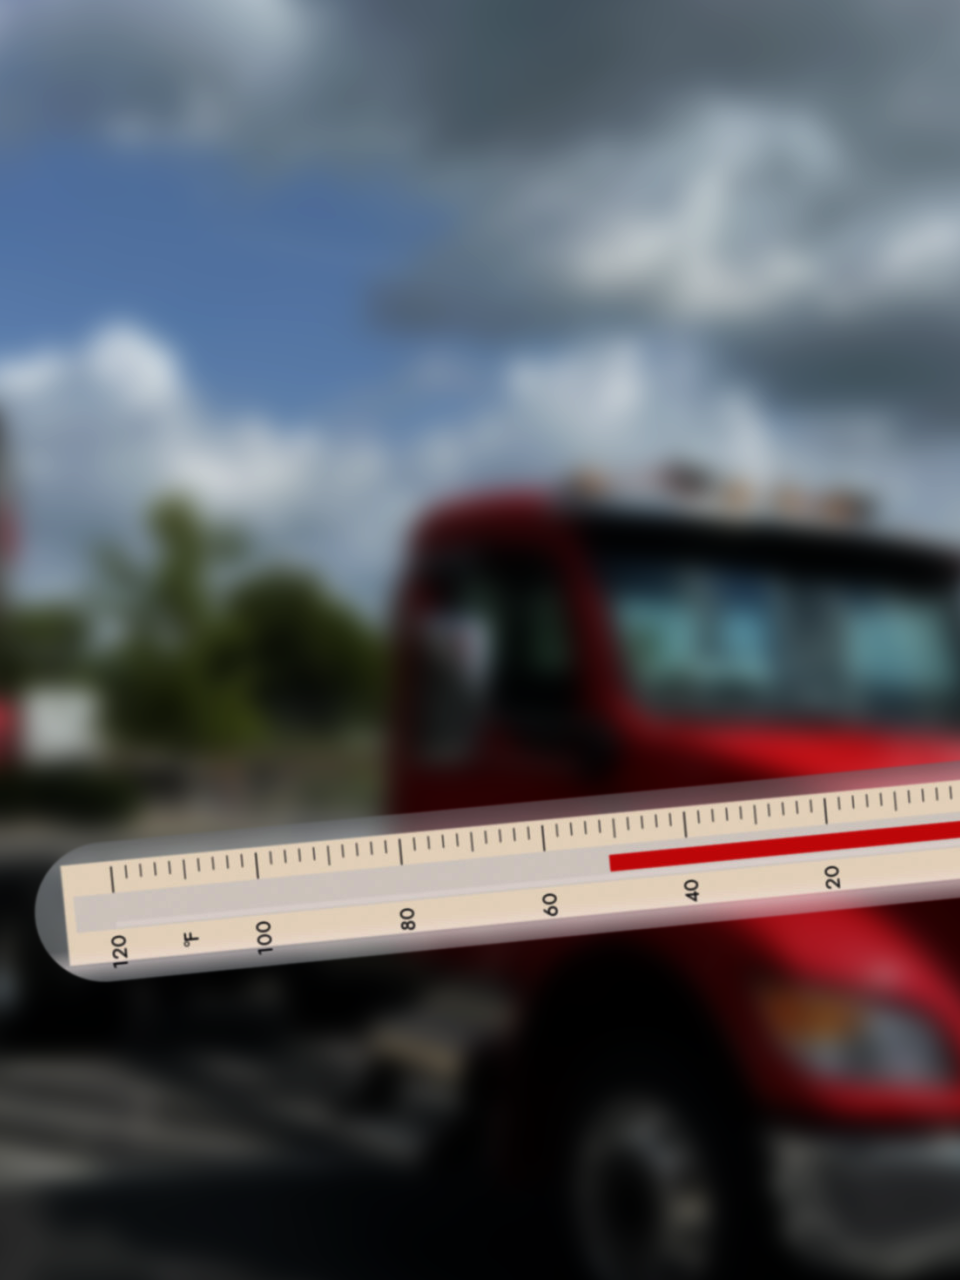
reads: 51
